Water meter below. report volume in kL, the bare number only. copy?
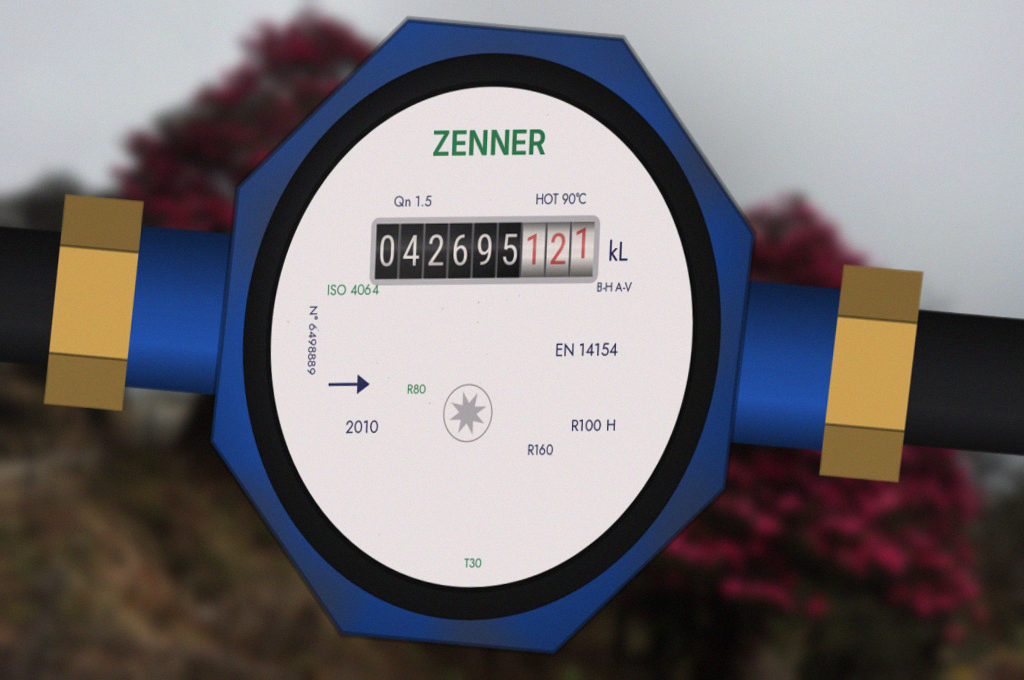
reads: 42695.121
